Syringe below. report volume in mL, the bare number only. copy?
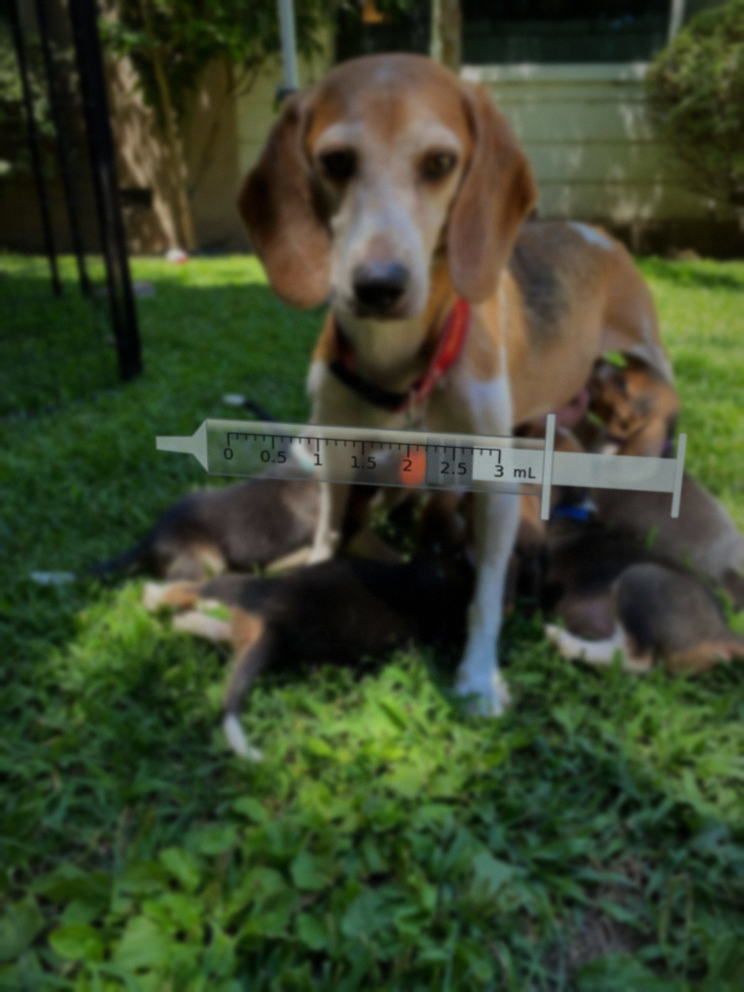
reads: 2.2
